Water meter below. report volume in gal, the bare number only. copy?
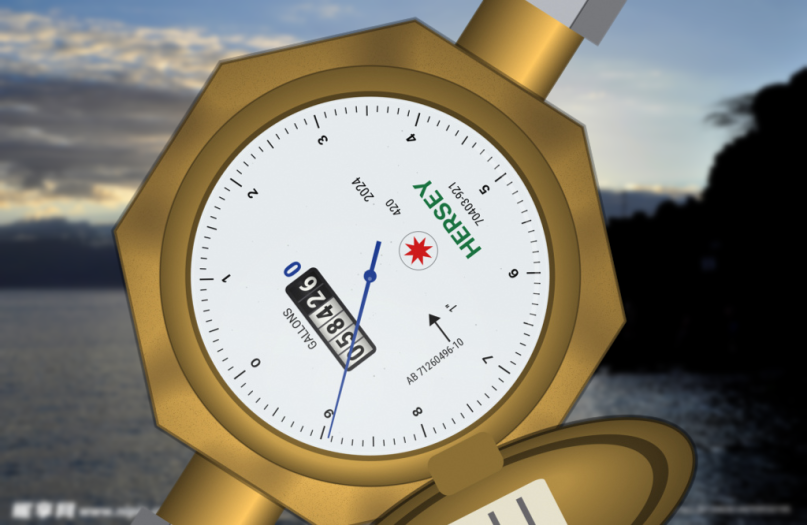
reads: 584258.9
